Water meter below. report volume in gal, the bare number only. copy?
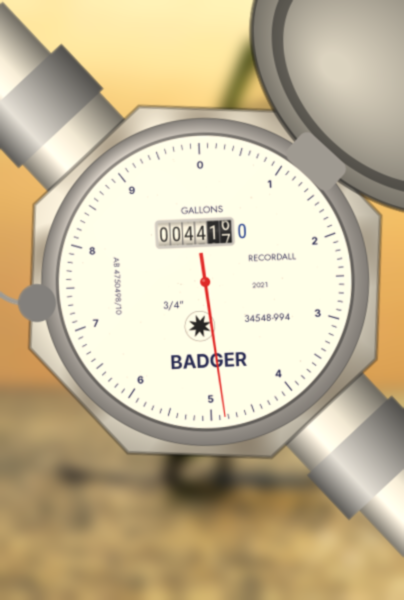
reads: 44164.8
